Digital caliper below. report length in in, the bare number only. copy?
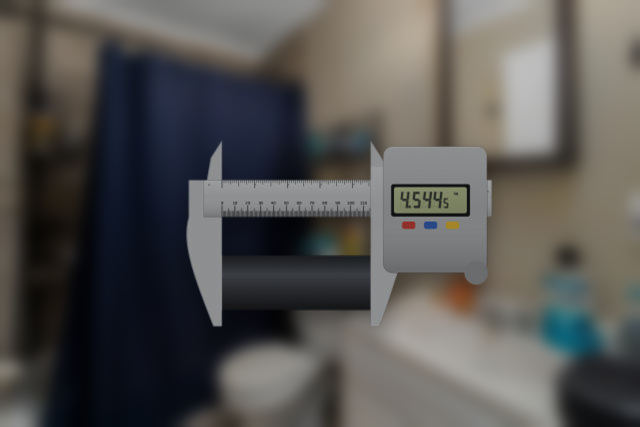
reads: 4.5445
